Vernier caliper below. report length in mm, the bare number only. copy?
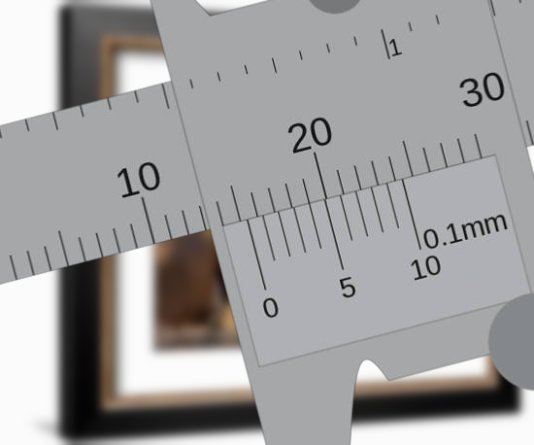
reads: 15.4
